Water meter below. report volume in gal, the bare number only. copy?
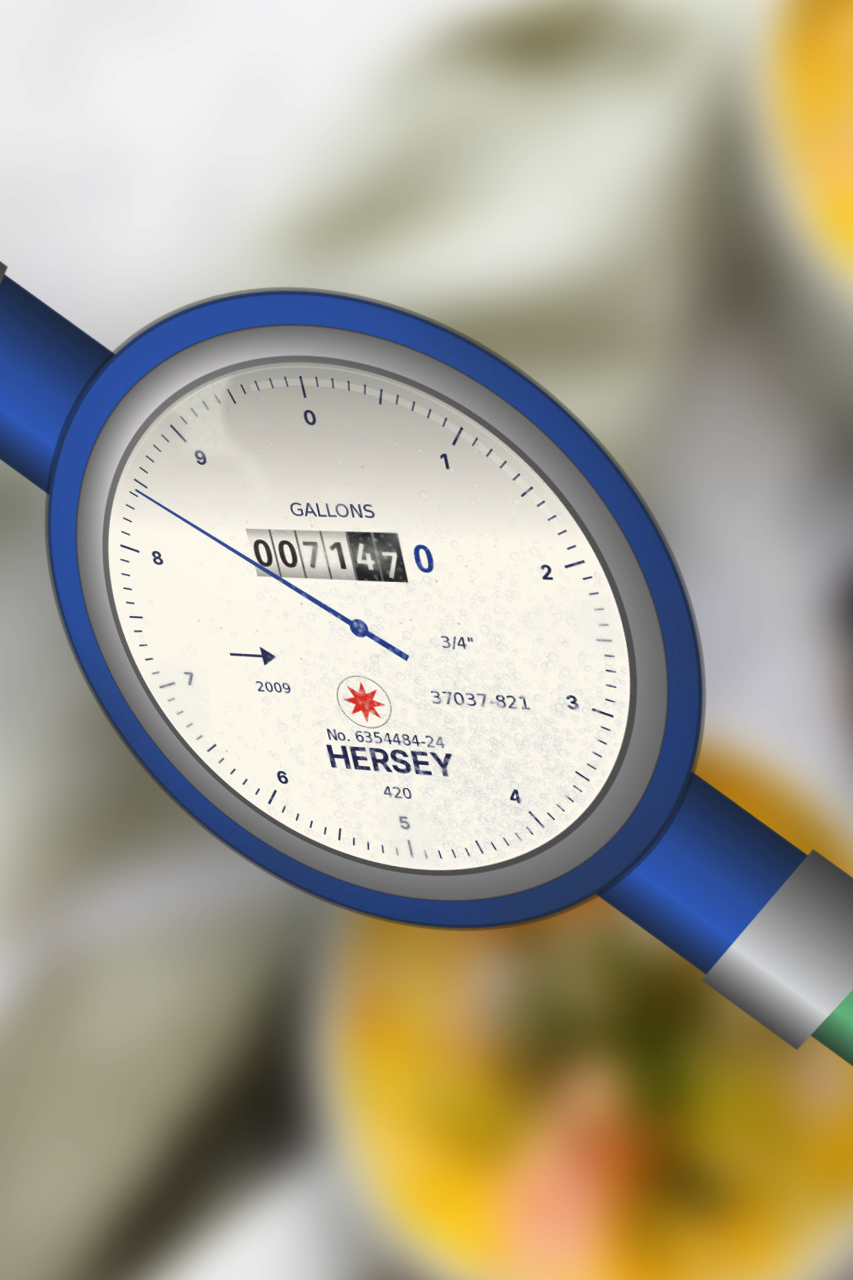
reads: 71468.4
